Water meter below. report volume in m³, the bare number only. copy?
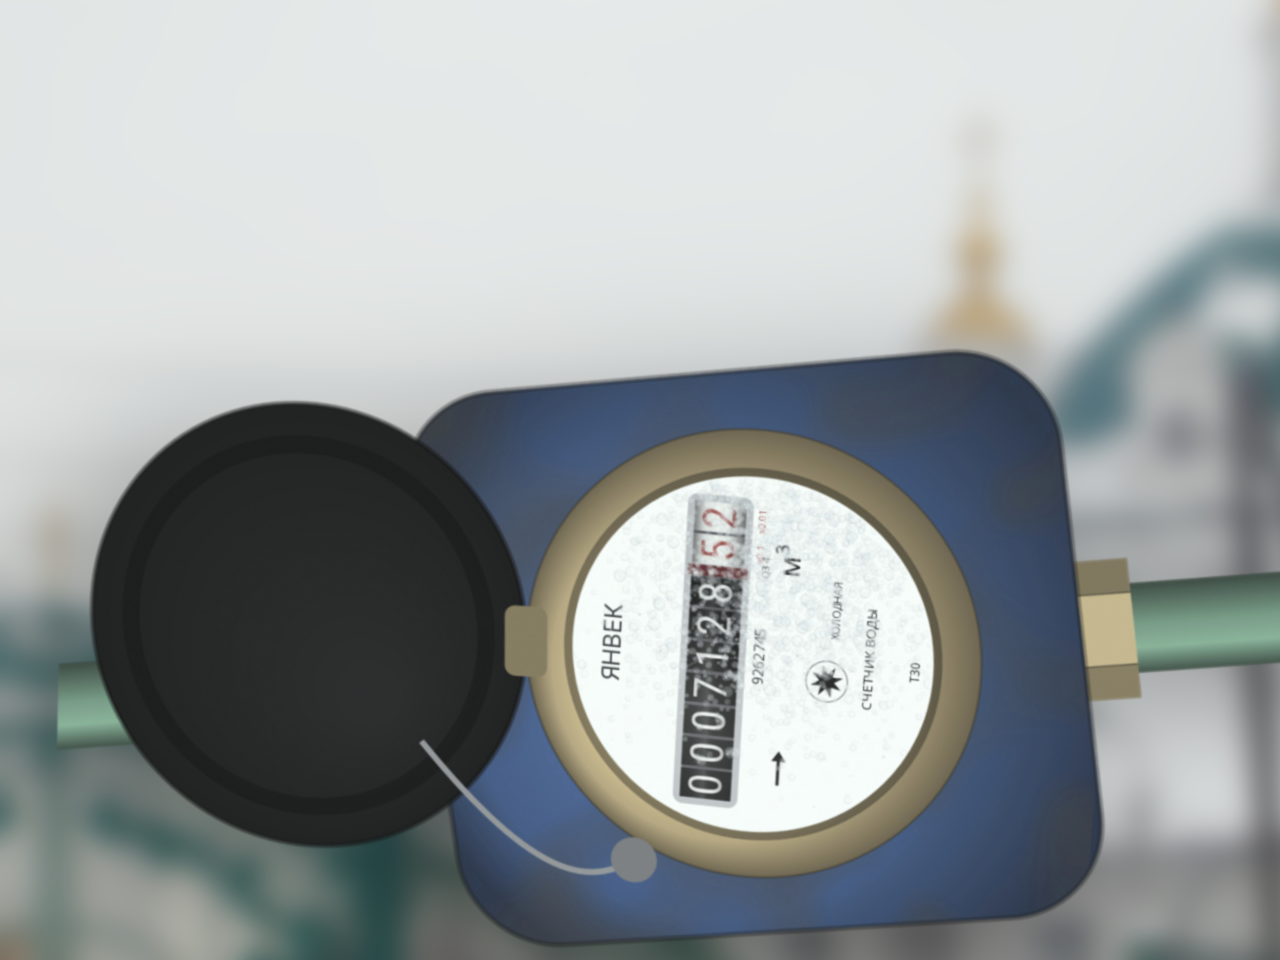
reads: 7128.52
